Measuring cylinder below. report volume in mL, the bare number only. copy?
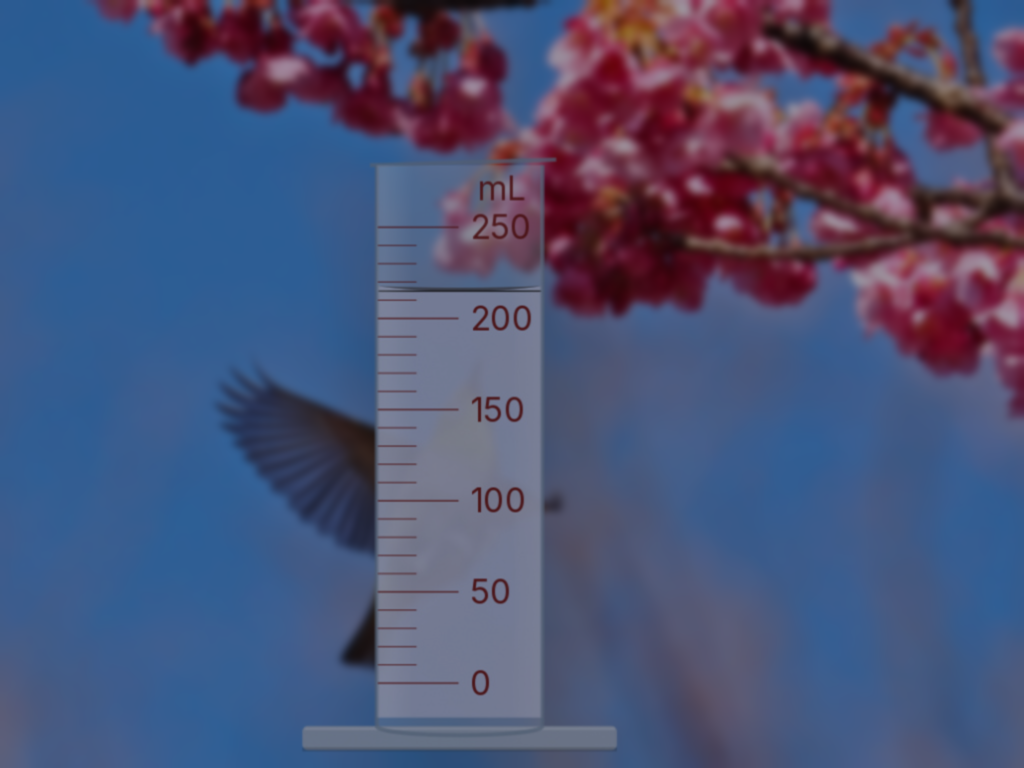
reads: 215
